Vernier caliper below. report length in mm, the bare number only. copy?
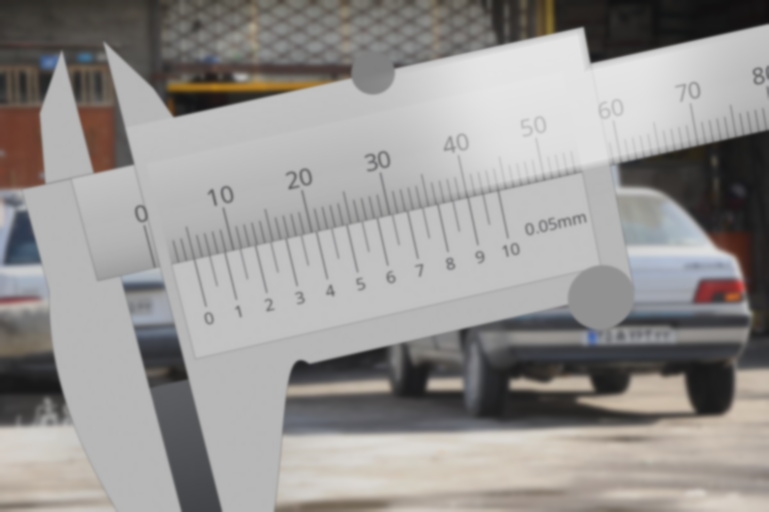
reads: 5.0
